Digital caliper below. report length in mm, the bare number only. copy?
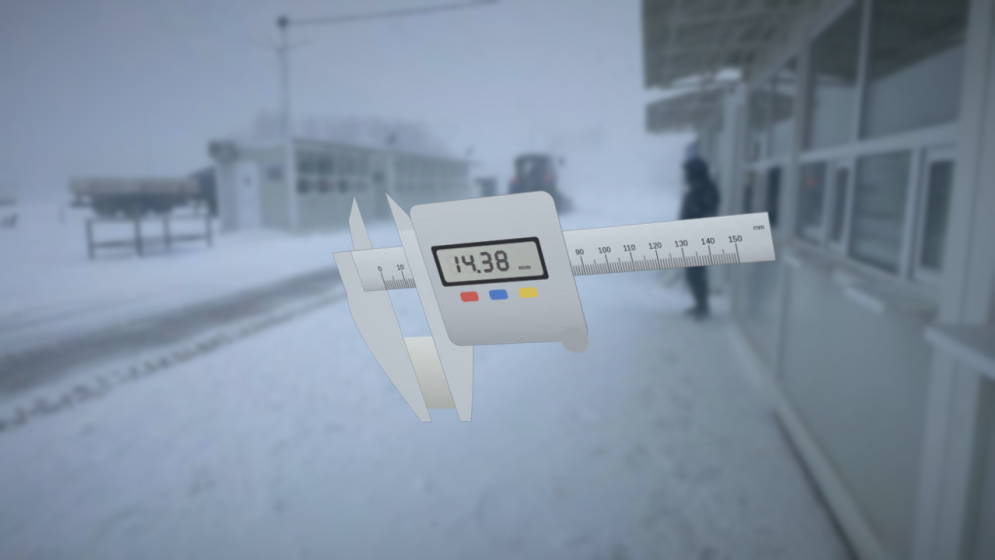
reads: 14.38
